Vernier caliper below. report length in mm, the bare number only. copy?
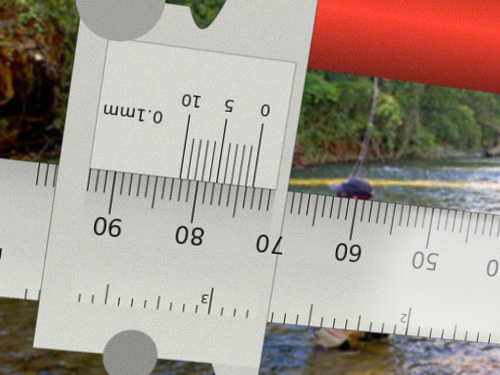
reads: 73.2
